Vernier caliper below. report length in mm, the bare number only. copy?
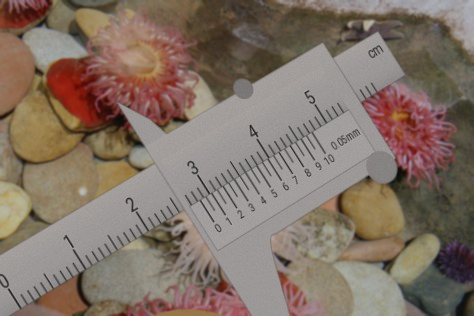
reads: 28.4
